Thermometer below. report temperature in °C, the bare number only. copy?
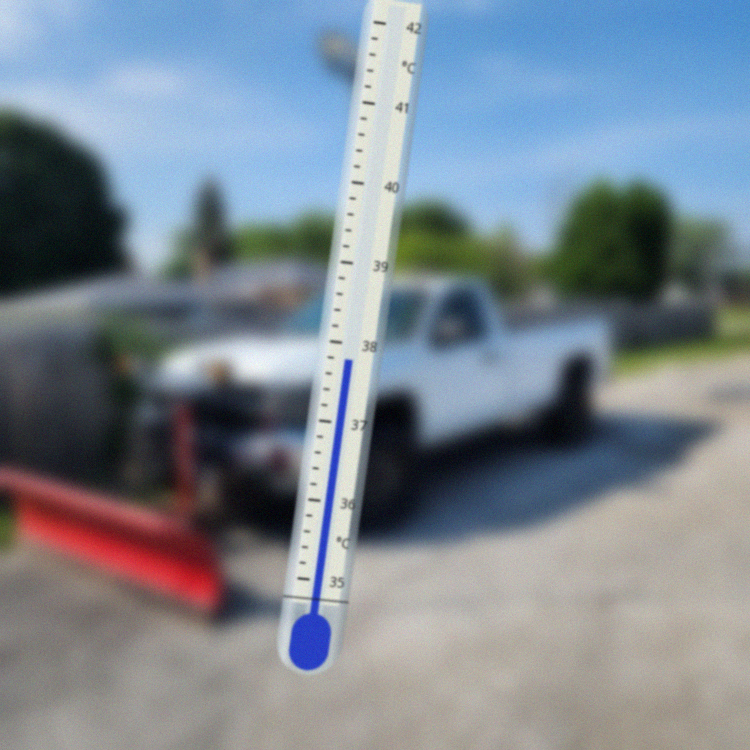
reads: 37.8
